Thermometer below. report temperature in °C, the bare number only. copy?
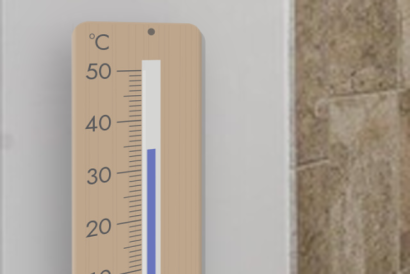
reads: 34
